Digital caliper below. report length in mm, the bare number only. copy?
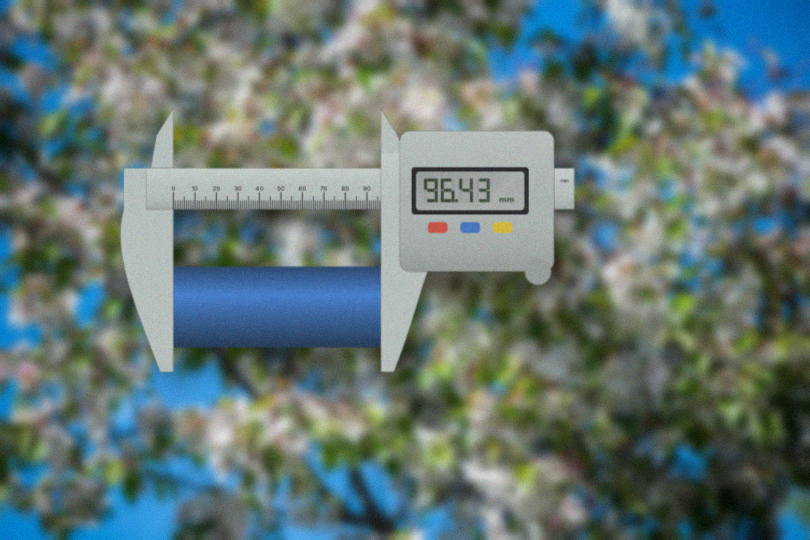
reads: 96.43
